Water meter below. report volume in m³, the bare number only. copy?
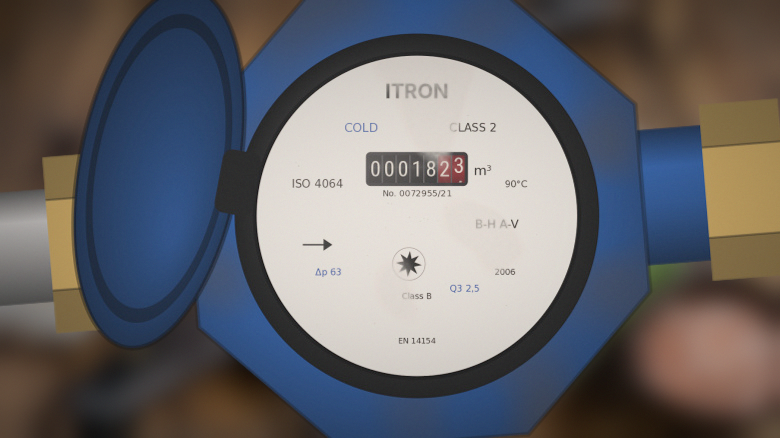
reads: 18.23
